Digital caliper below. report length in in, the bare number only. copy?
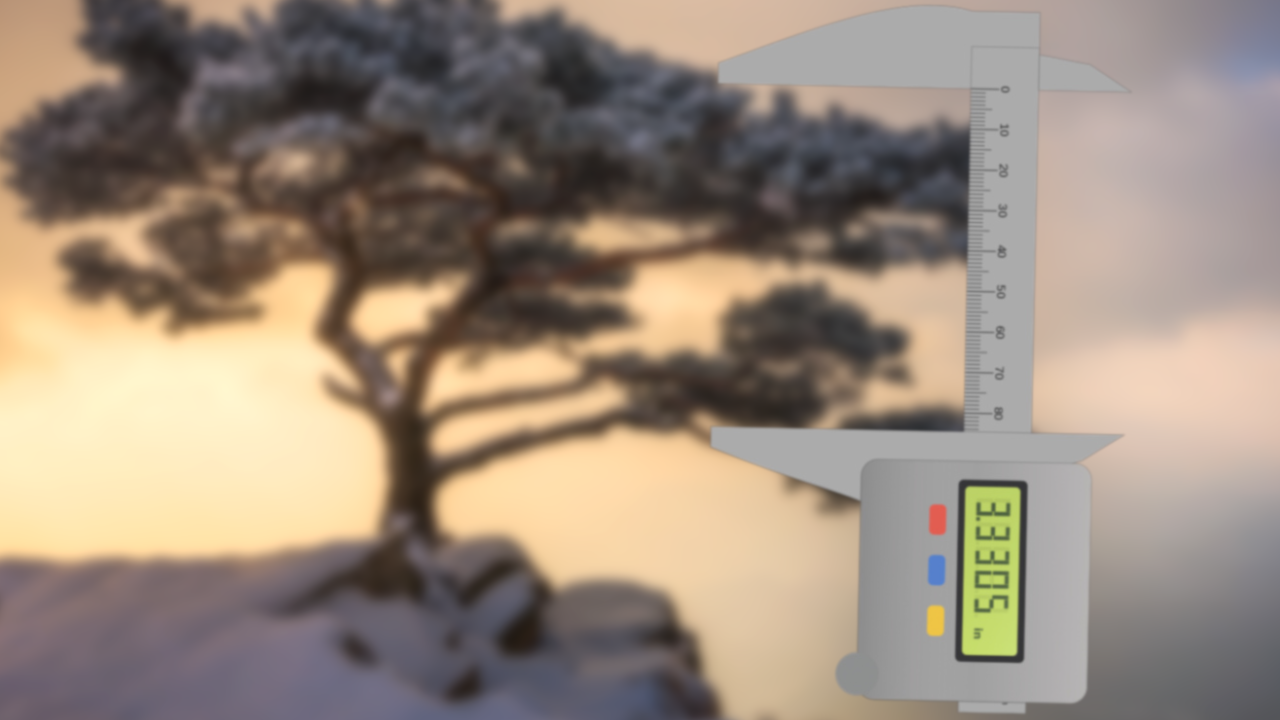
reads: 3.3305
